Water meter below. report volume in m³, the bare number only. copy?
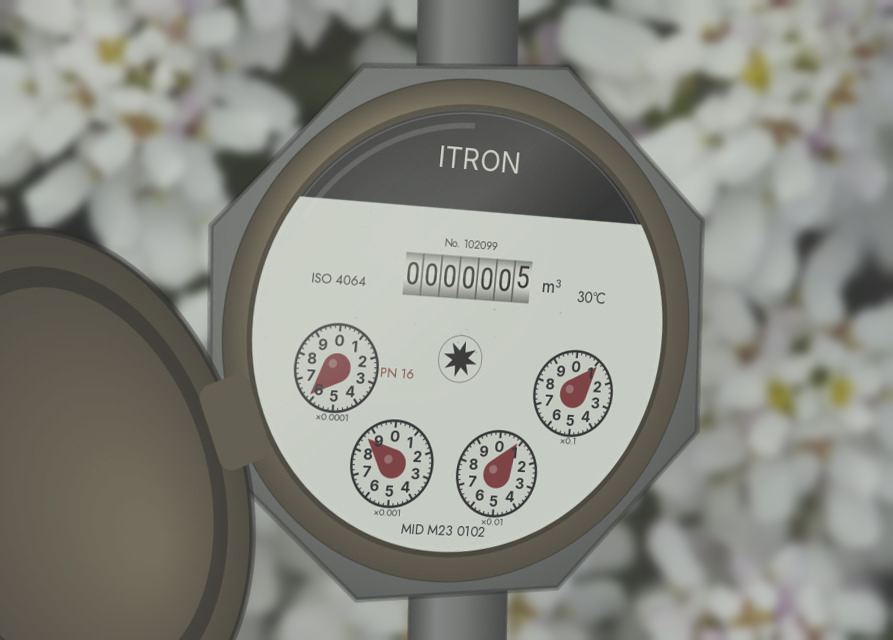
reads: 5.1086
